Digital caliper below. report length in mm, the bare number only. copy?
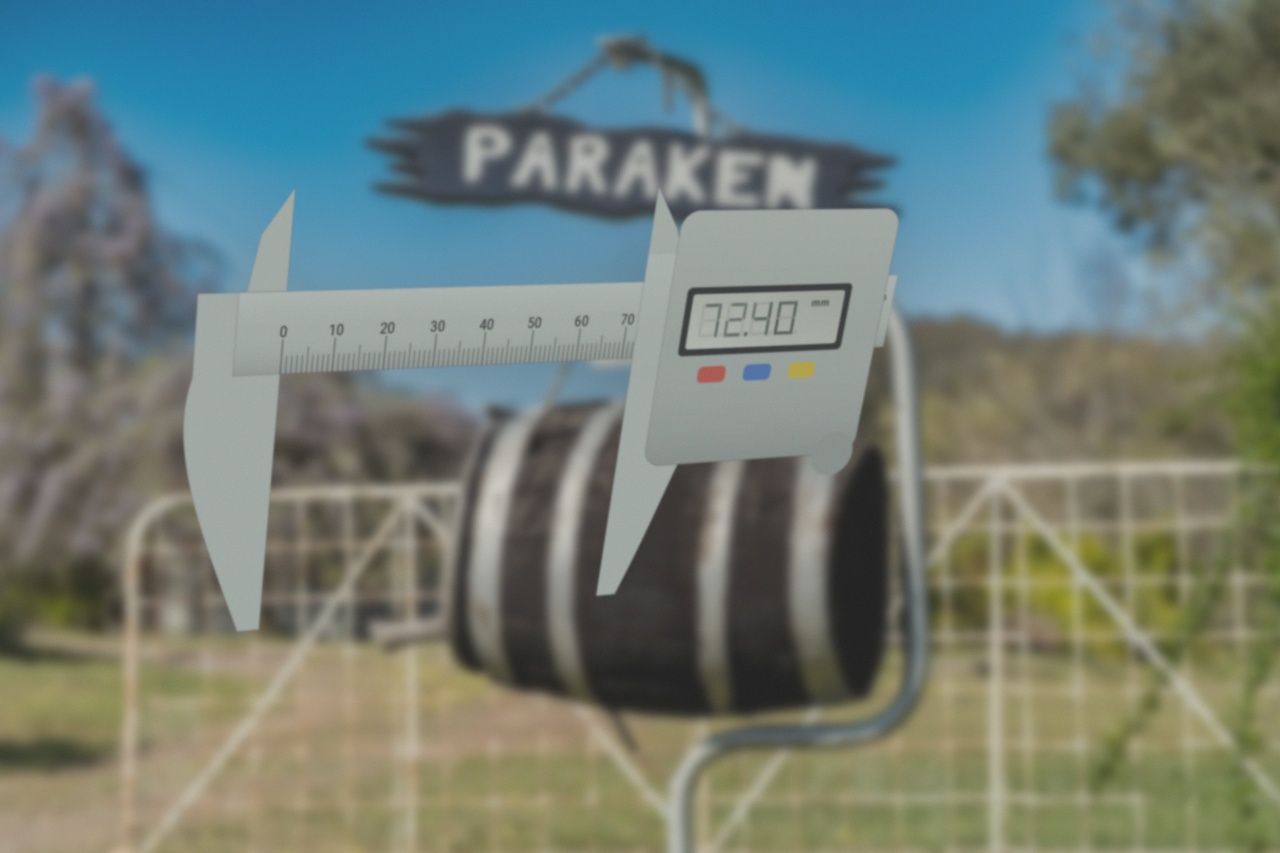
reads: 72.40
